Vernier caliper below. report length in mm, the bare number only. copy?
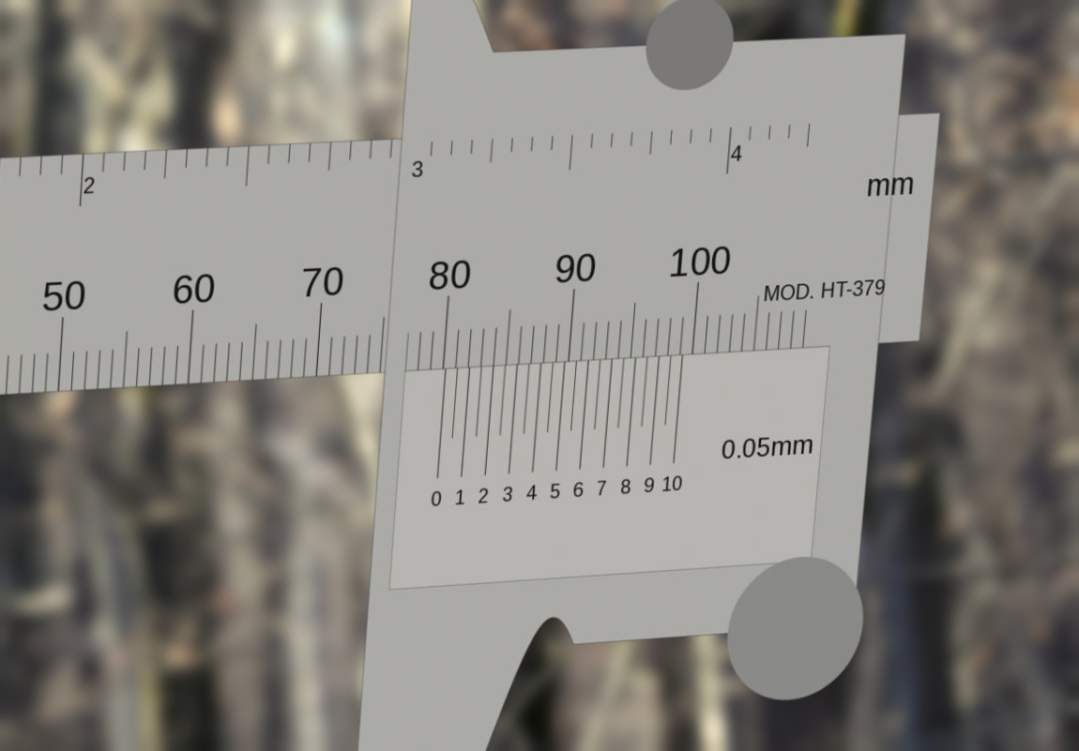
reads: 80.2
